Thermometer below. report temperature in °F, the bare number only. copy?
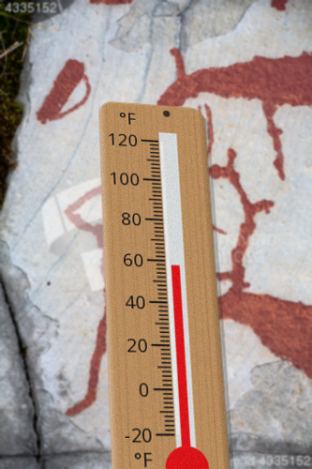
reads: 58
